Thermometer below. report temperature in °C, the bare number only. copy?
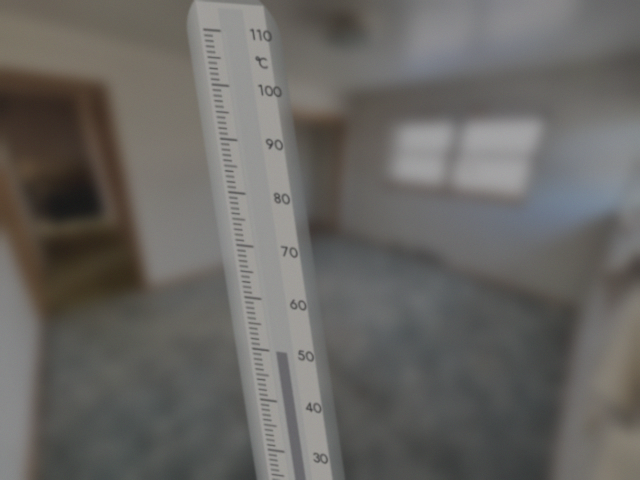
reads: 50
